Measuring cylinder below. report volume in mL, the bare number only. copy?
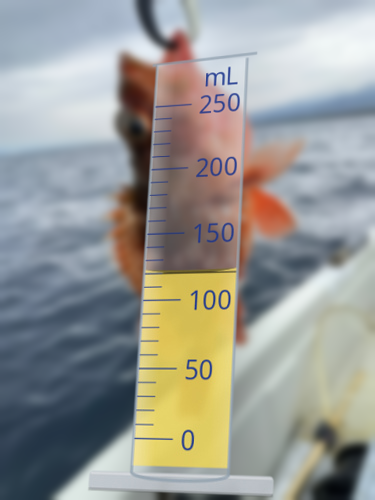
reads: 120
